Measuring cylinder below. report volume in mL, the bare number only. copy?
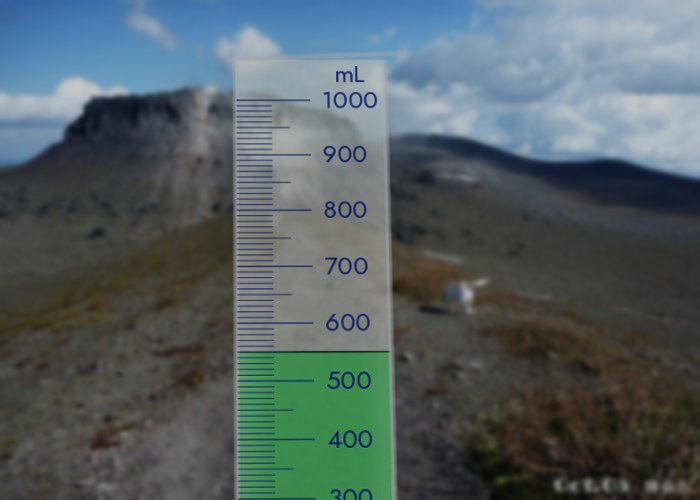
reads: 550
